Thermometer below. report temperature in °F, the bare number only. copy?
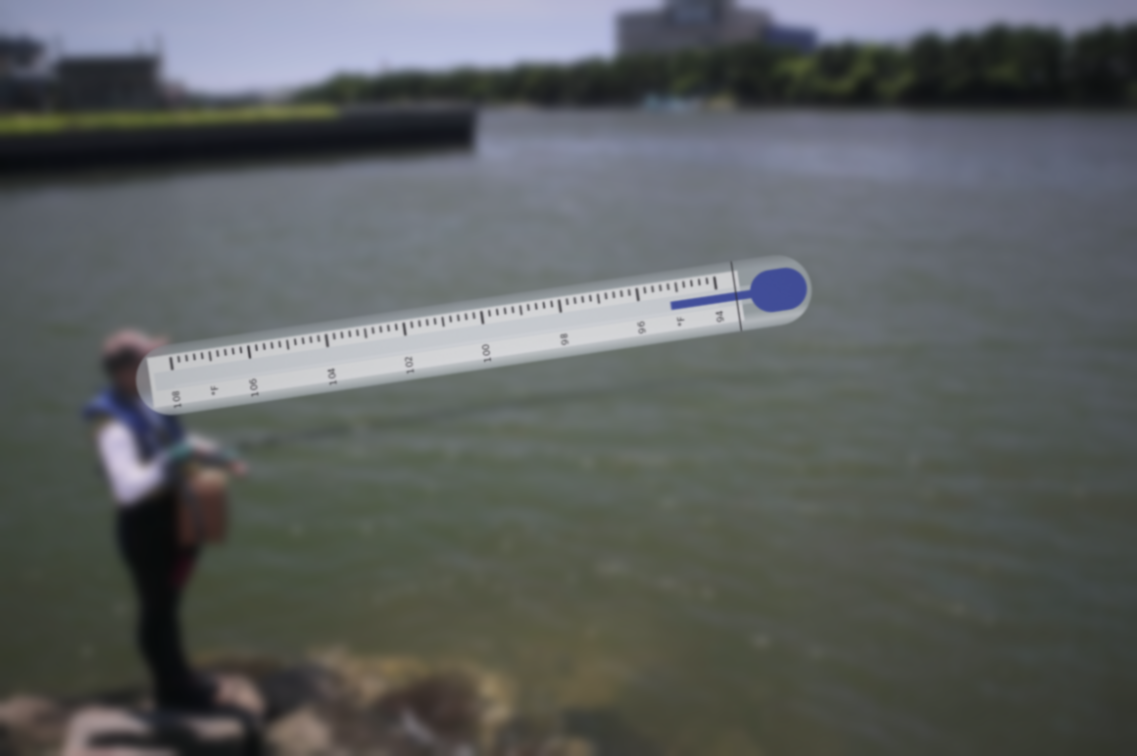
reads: 95.2
